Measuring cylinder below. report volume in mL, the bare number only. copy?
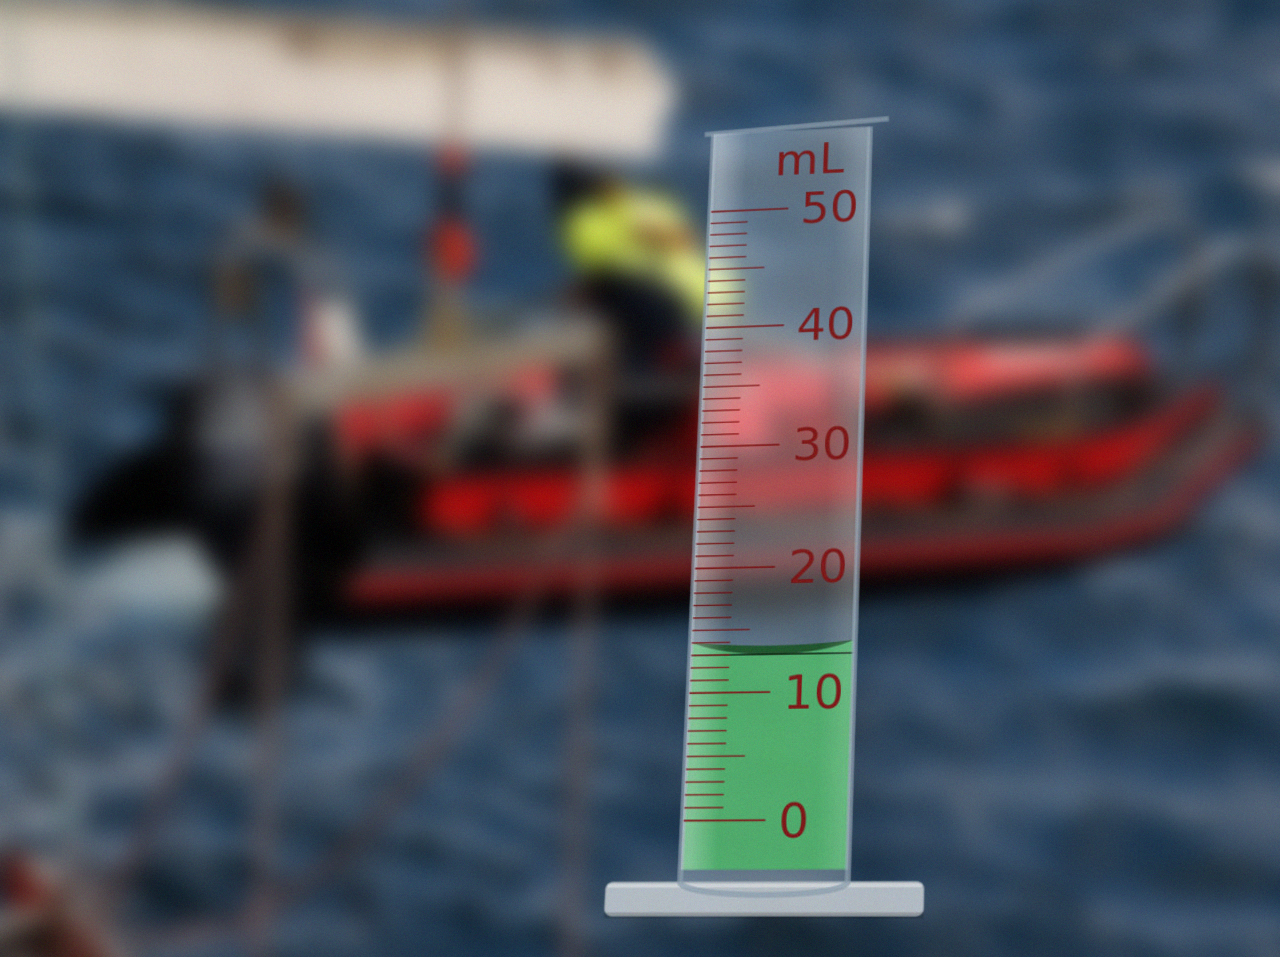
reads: 13
